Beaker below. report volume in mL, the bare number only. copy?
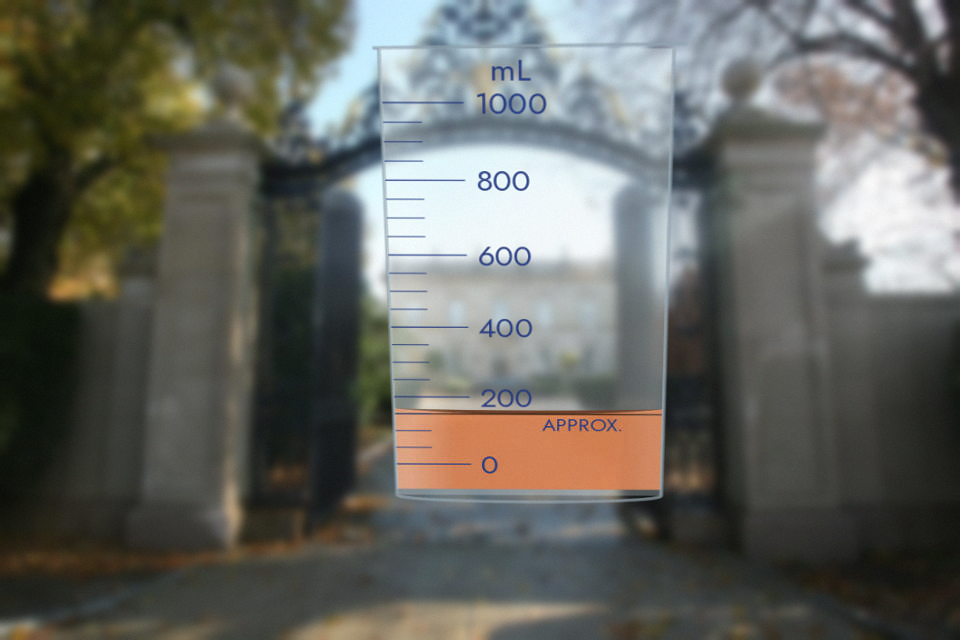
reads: 150
